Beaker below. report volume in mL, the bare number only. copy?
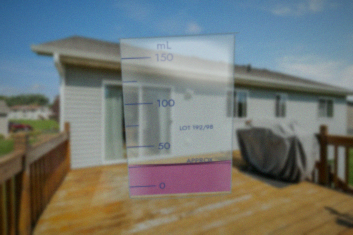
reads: 25
